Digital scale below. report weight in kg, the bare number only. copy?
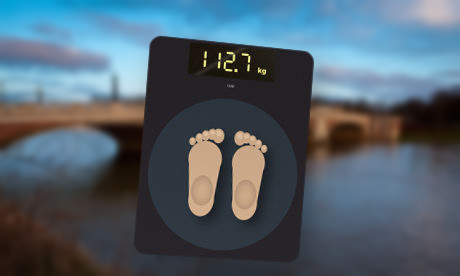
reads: 112.7
